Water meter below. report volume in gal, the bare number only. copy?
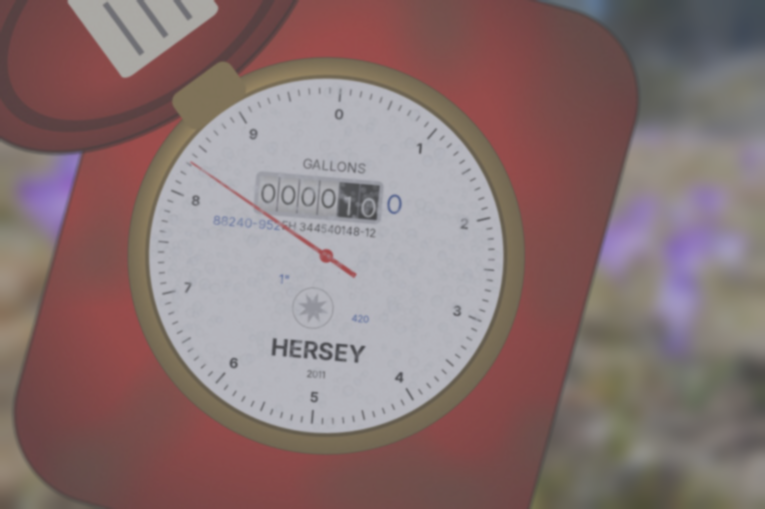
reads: 98.3
